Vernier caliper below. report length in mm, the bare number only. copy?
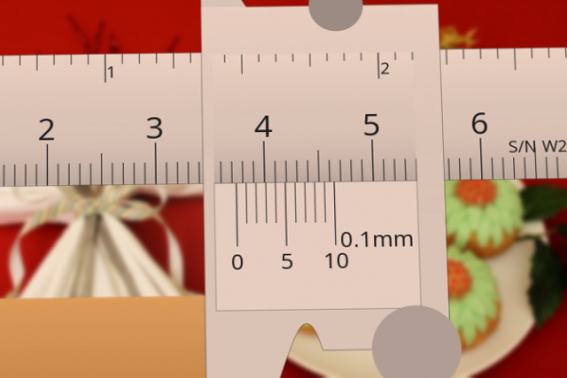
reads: 37.4
